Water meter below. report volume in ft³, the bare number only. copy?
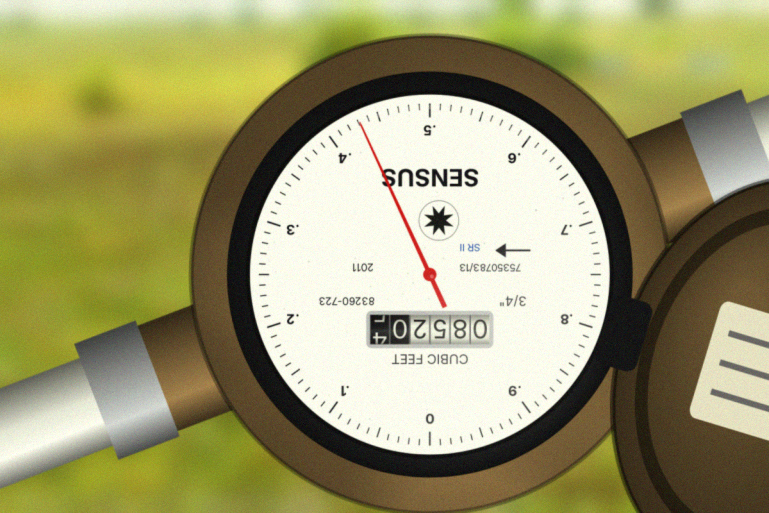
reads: 85204.43
